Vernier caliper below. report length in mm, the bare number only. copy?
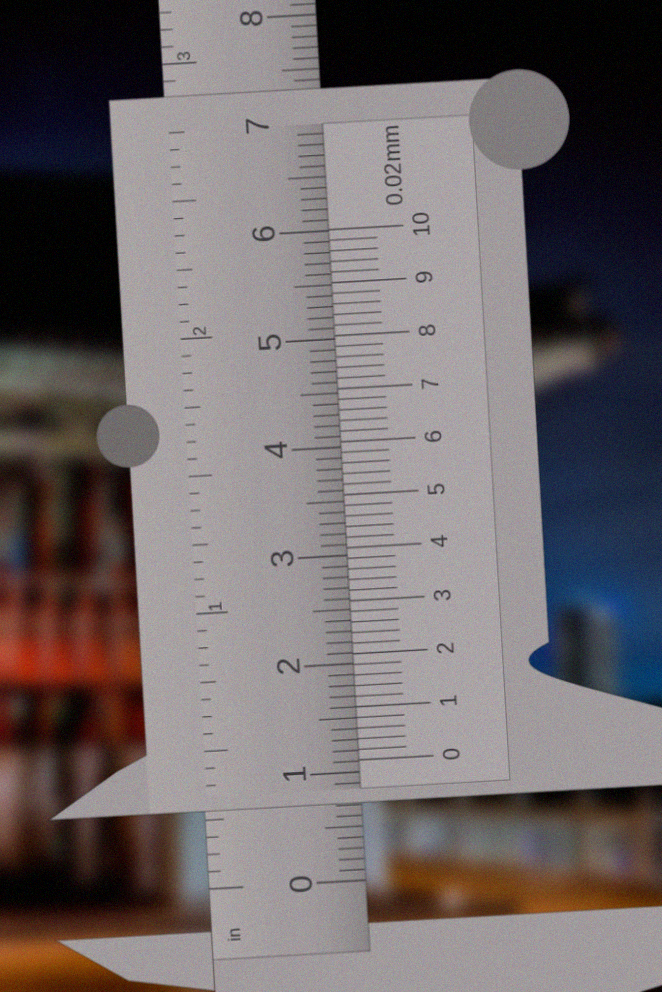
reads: 11.1
